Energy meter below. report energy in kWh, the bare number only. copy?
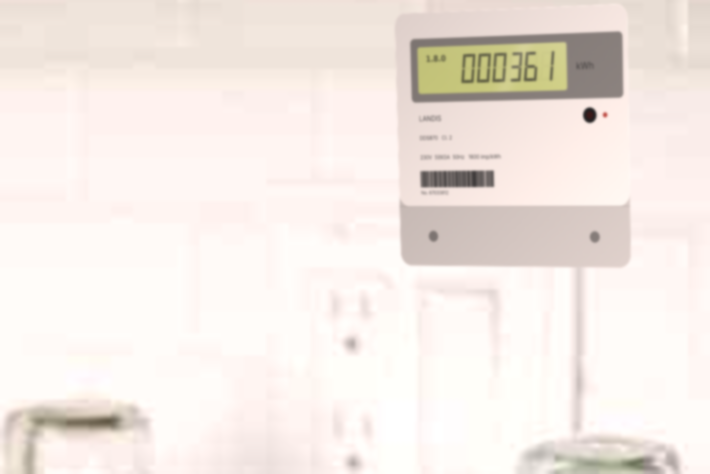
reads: 361
